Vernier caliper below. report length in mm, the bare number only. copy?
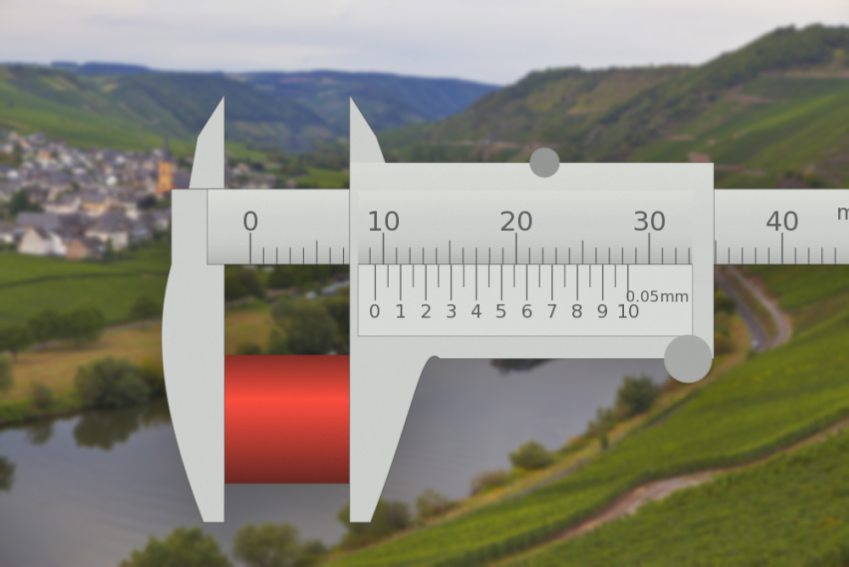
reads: 9.4
